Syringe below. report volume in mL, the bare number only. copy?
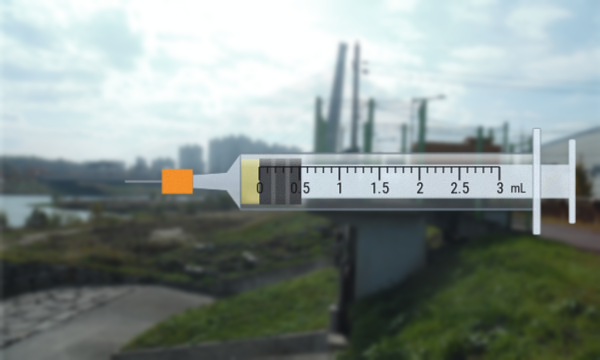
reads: 0
